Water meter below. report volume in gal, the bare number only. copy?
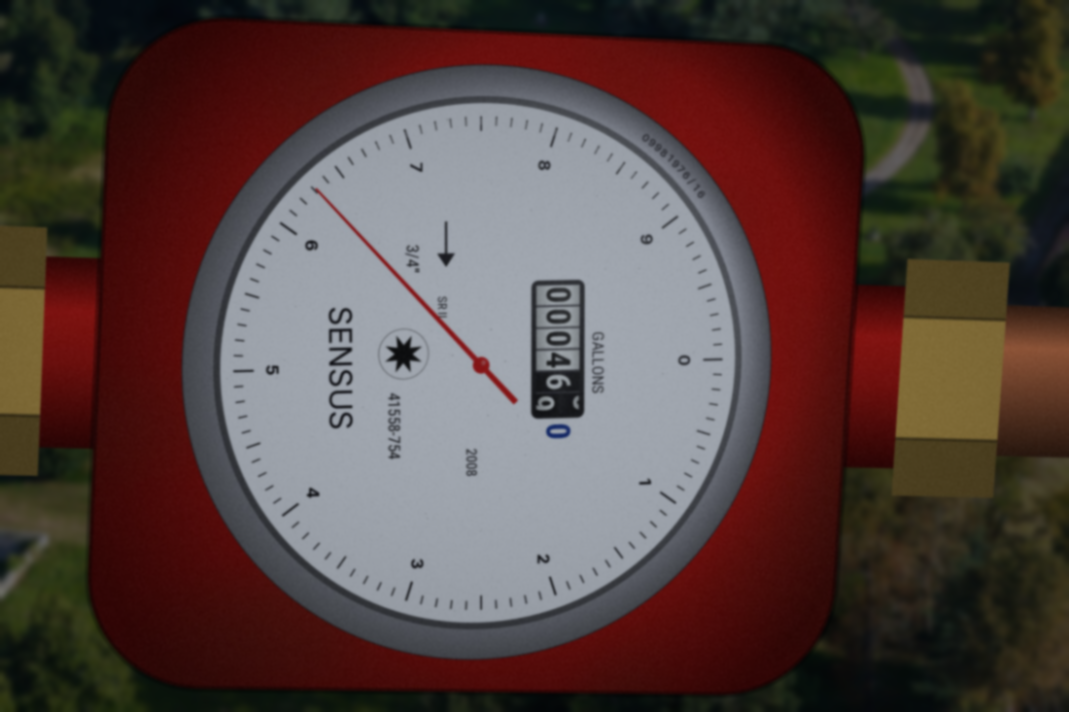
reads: 4686.3
